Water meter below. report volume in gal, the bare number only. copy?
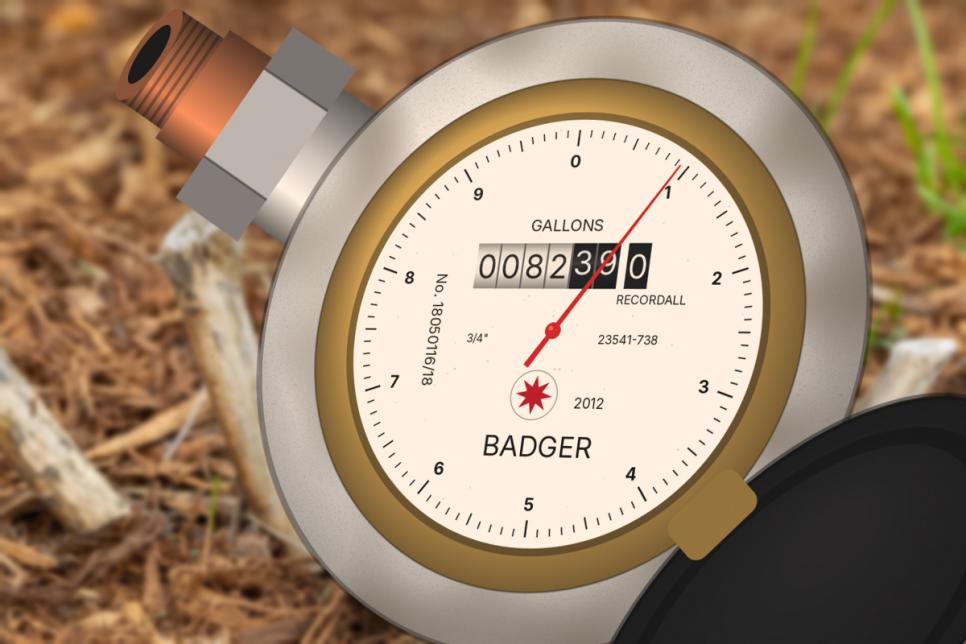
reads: 82390.9
